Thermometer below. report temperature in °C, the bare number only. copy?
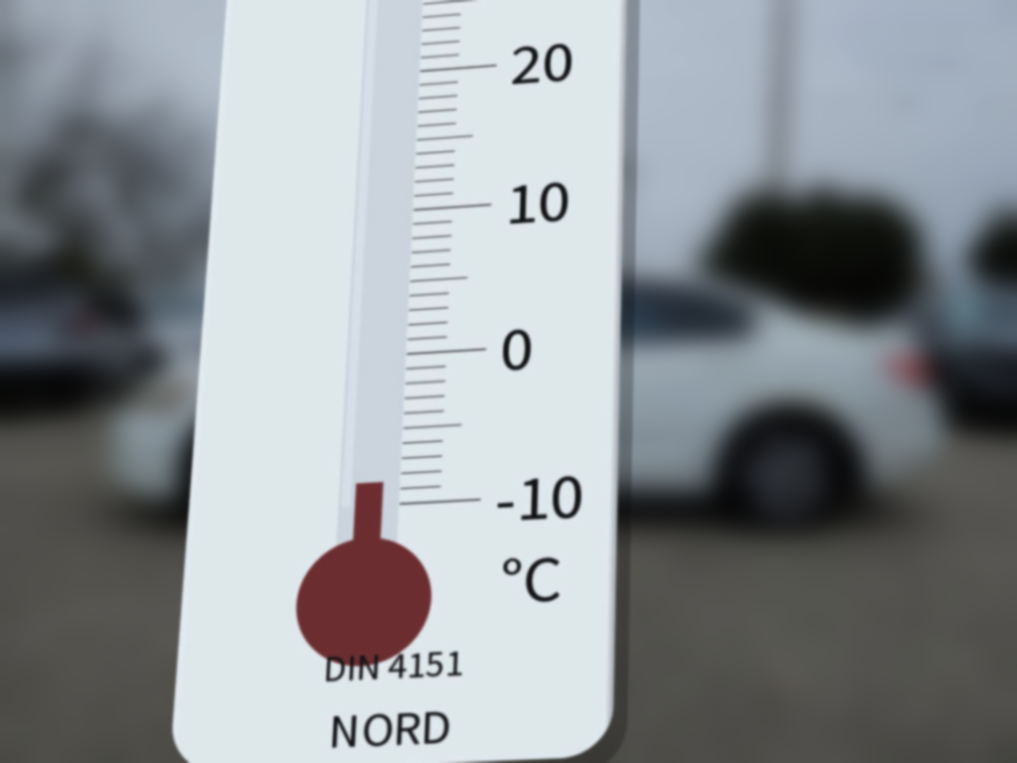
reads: -8.5
